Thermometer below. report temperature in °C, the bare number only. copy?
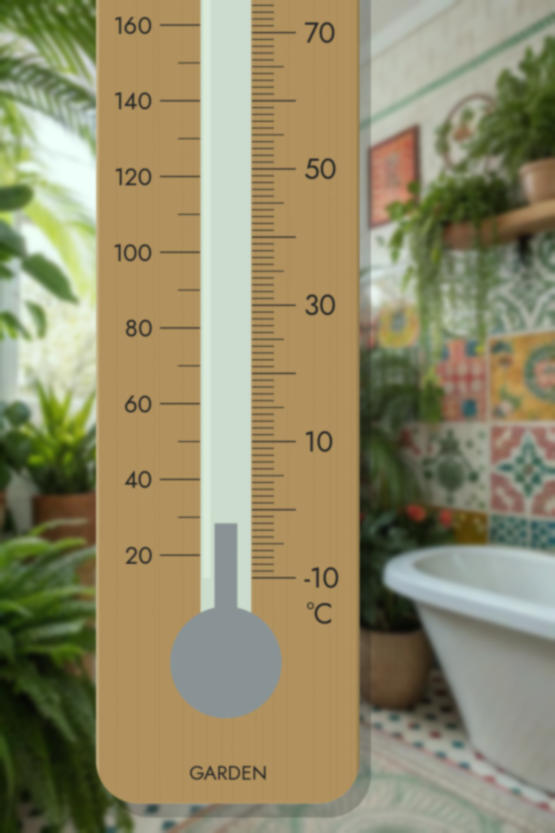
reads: -2
